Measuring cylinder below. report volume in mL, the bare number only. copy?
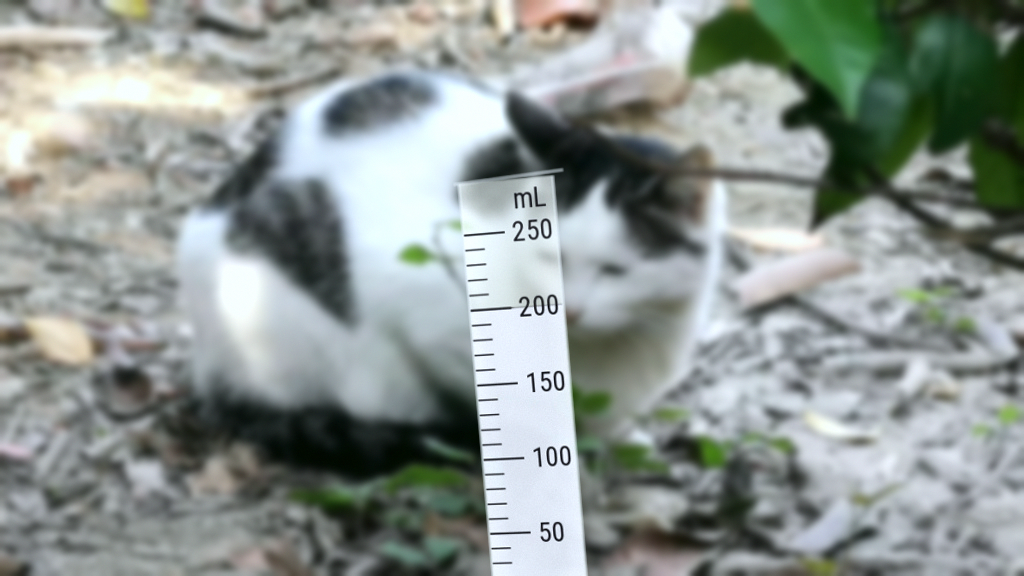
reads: 200
